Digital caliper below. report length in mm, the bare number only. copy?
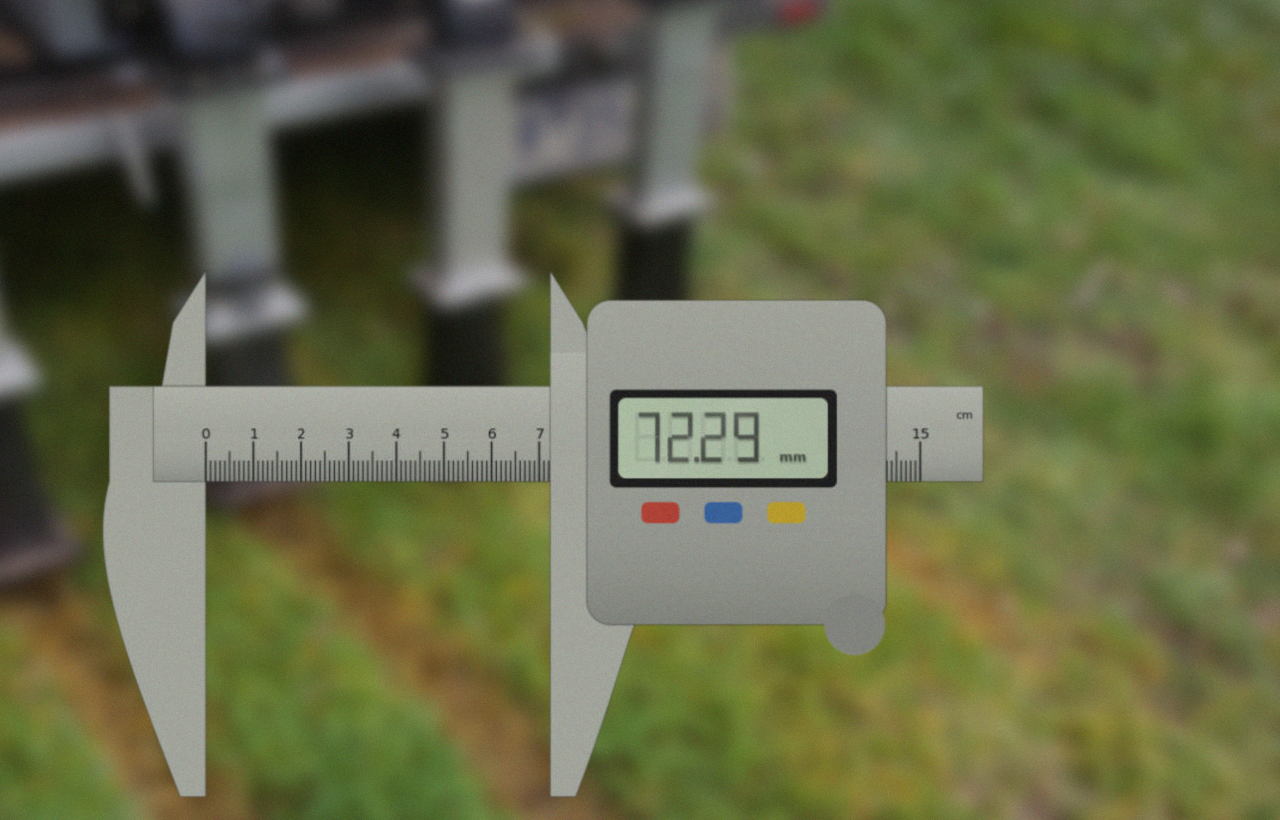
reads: 72.29
